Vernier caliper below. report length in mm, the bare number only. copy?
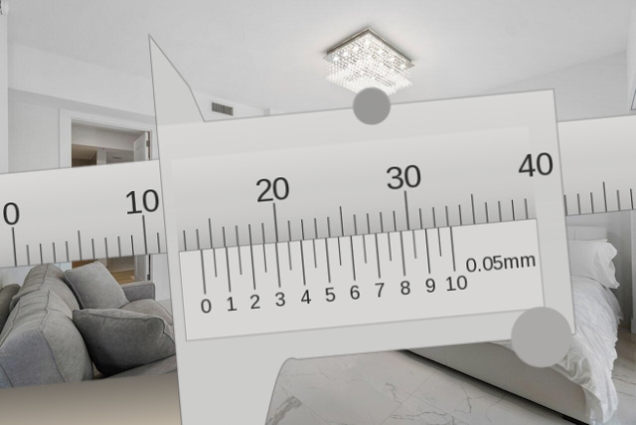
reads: 14.2
